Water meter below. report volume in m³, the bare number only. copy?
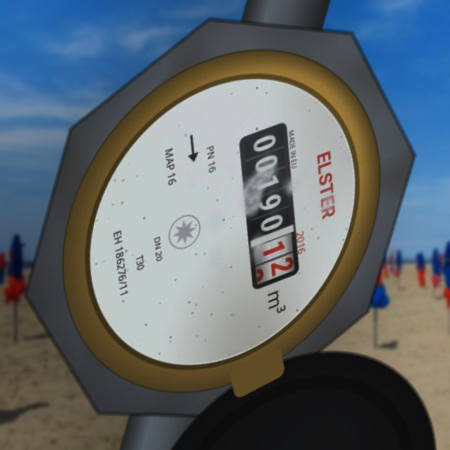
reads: 190.12
